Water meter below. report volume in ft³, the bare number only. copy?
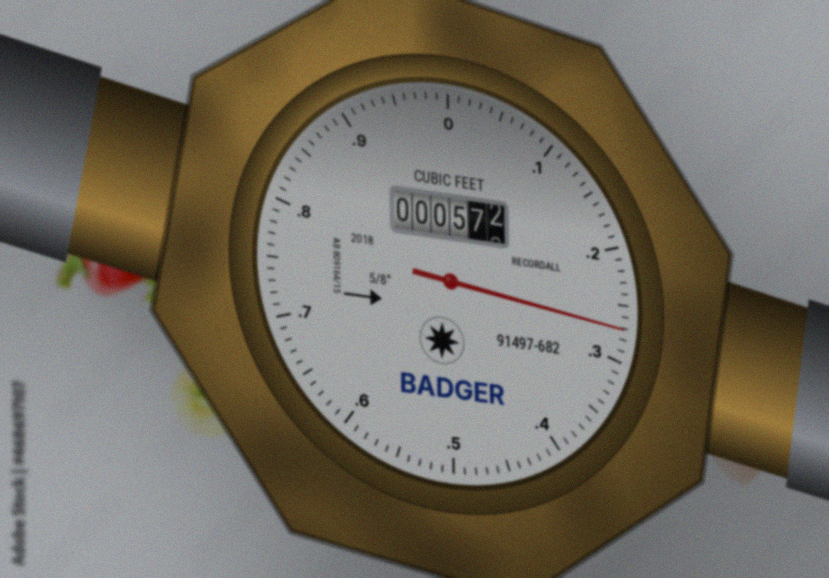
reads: 572.27
